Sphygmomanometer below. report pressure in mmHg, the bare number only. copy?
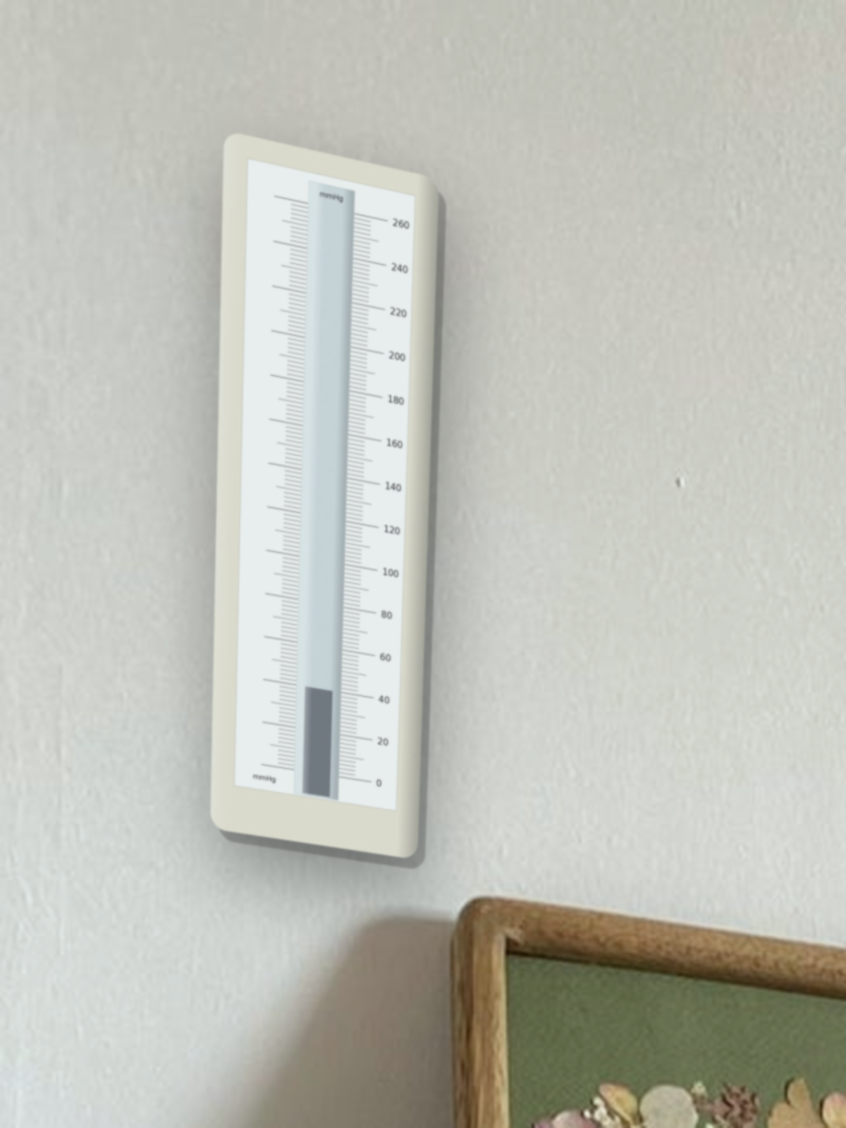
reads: 40
